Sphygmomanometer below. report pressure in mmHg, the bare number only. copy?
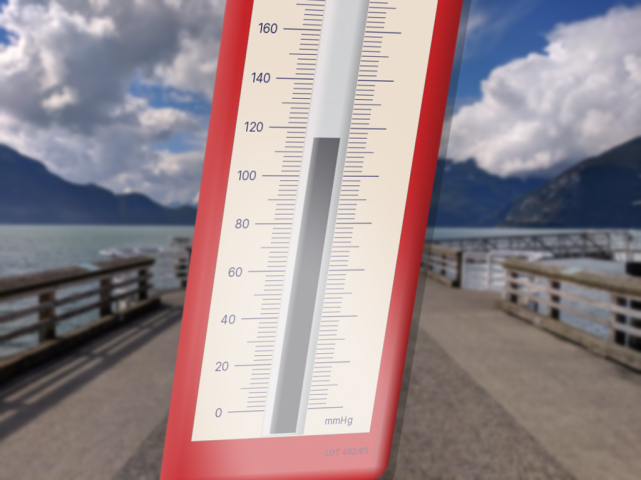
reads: 116
